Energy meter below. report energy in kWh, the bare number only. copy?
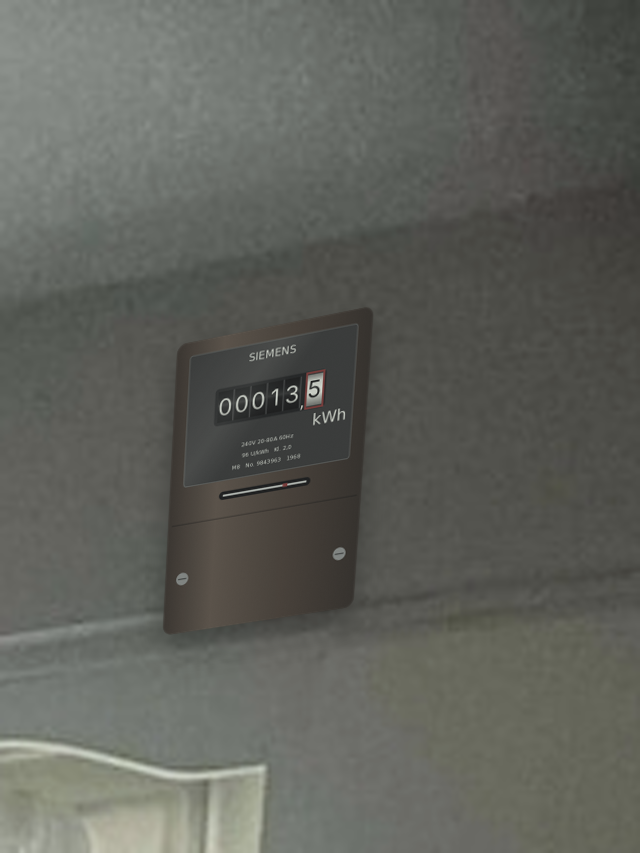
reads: 13.5
